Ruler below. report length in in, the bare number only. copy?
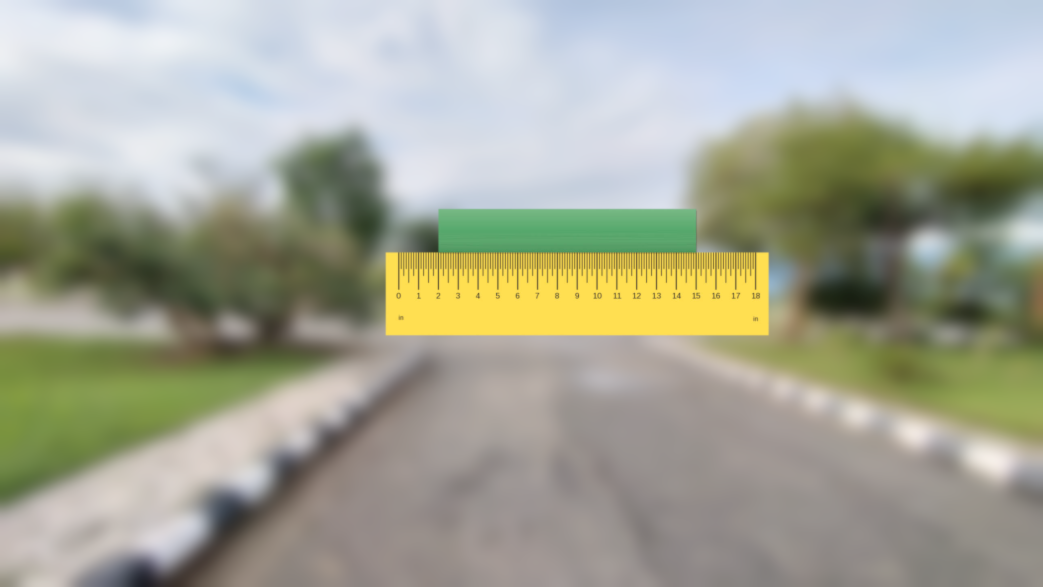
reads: 13
